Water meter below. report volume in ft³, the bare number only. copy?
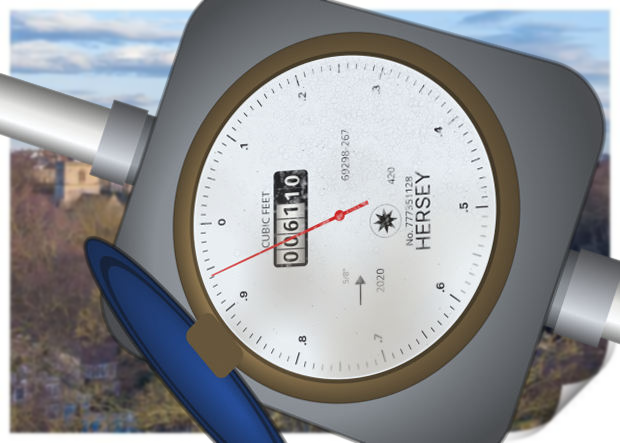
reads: 6109.94
